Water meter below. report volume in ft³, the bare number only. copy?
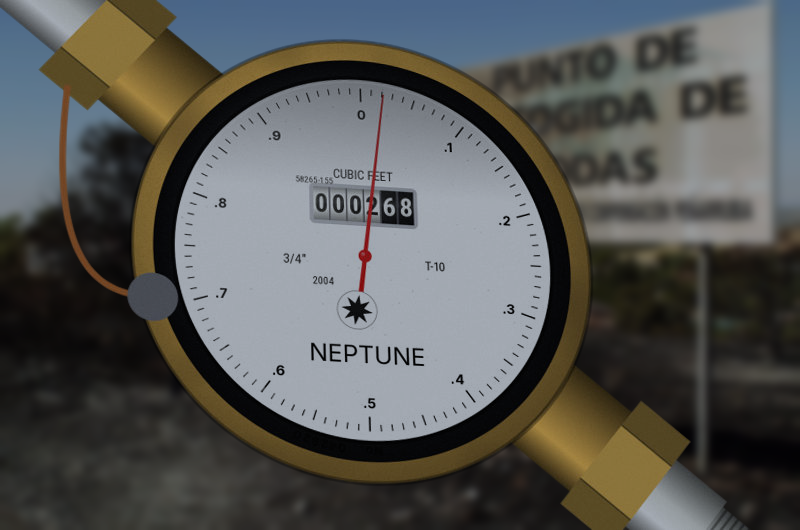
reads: 268.02
